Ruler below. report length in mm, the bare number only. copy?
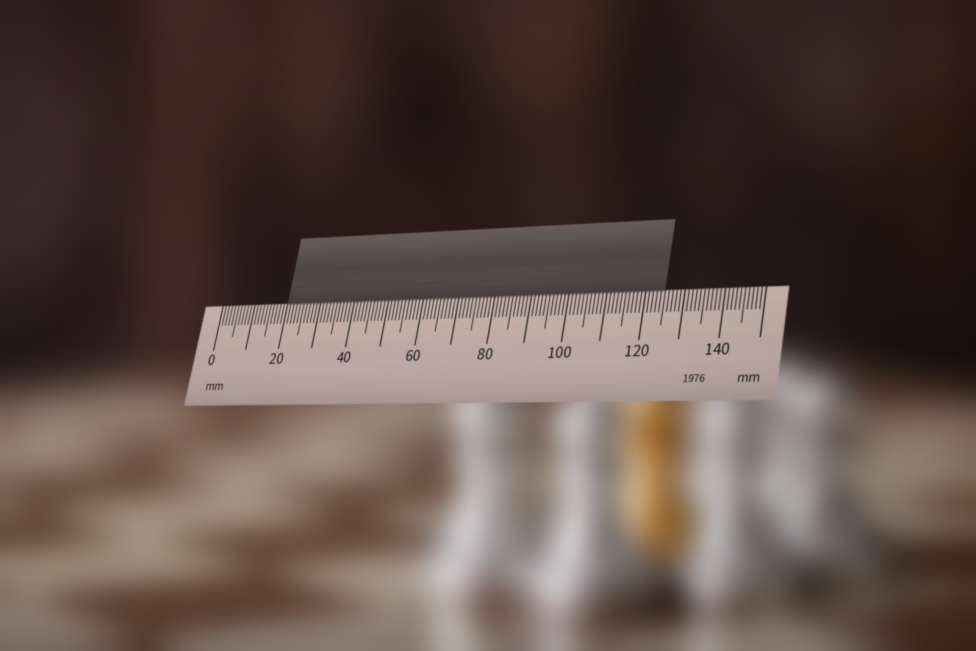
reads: 105
